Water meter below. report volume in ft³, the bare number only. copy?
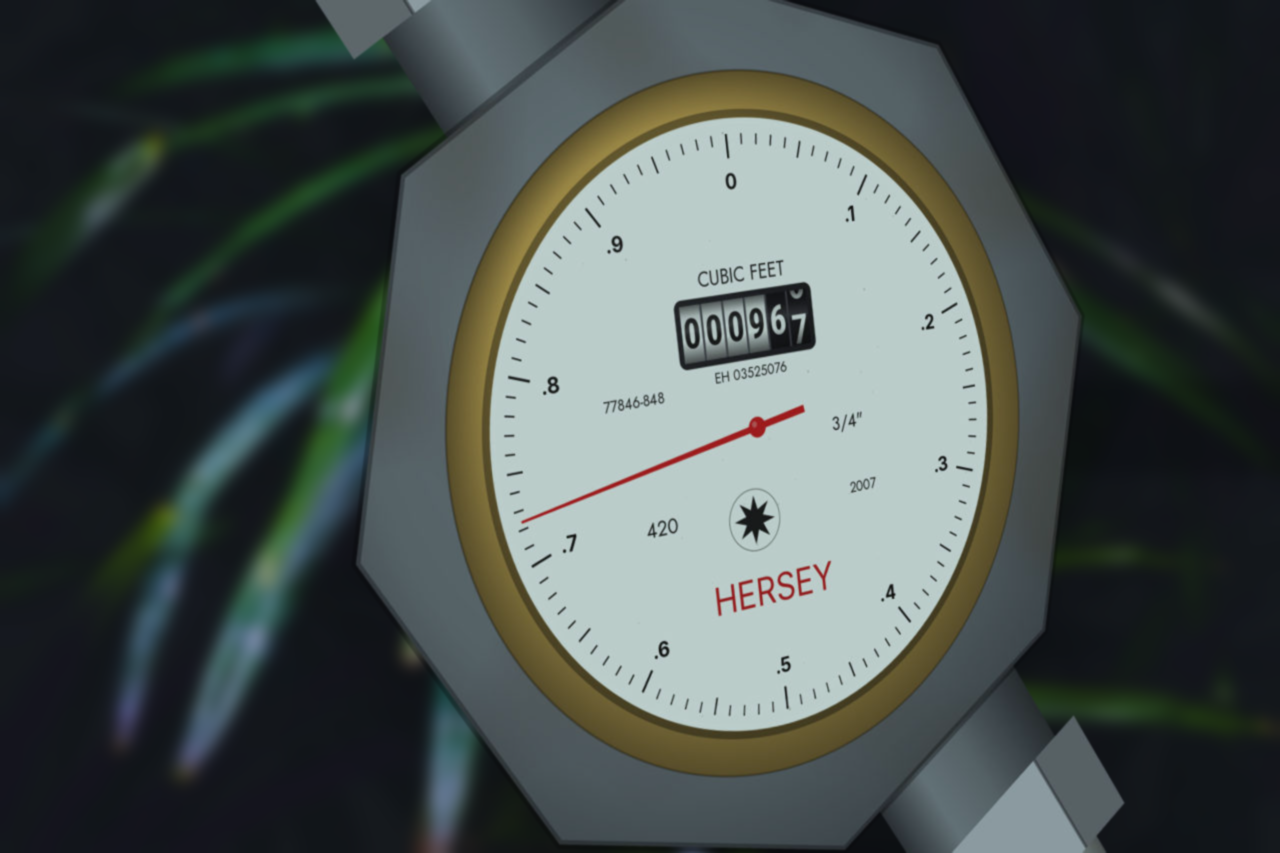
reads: 966.72
